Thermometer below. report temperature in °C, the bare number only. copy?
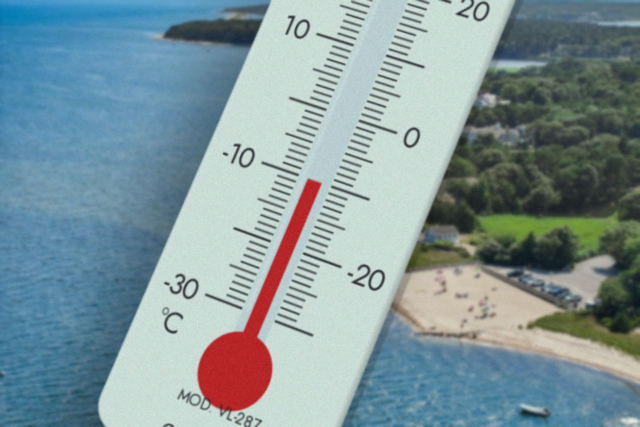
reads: -10
